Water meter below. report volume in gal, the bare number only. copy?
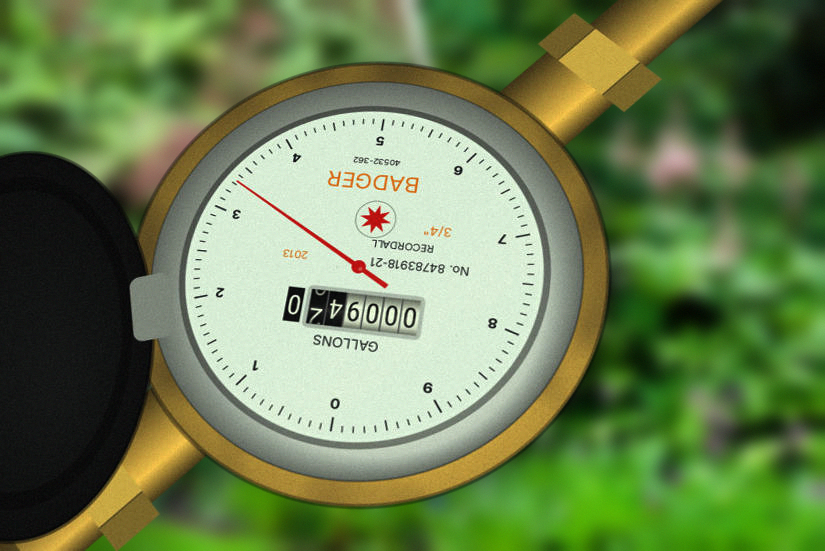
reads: 9423.3
